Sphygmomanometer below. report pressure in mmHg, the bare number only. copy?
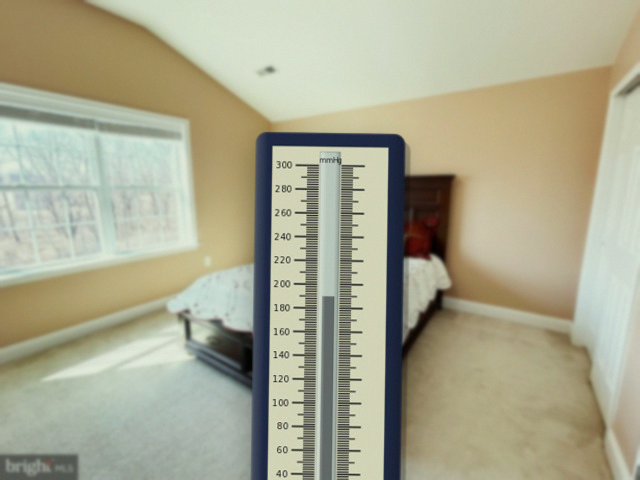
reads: 190
